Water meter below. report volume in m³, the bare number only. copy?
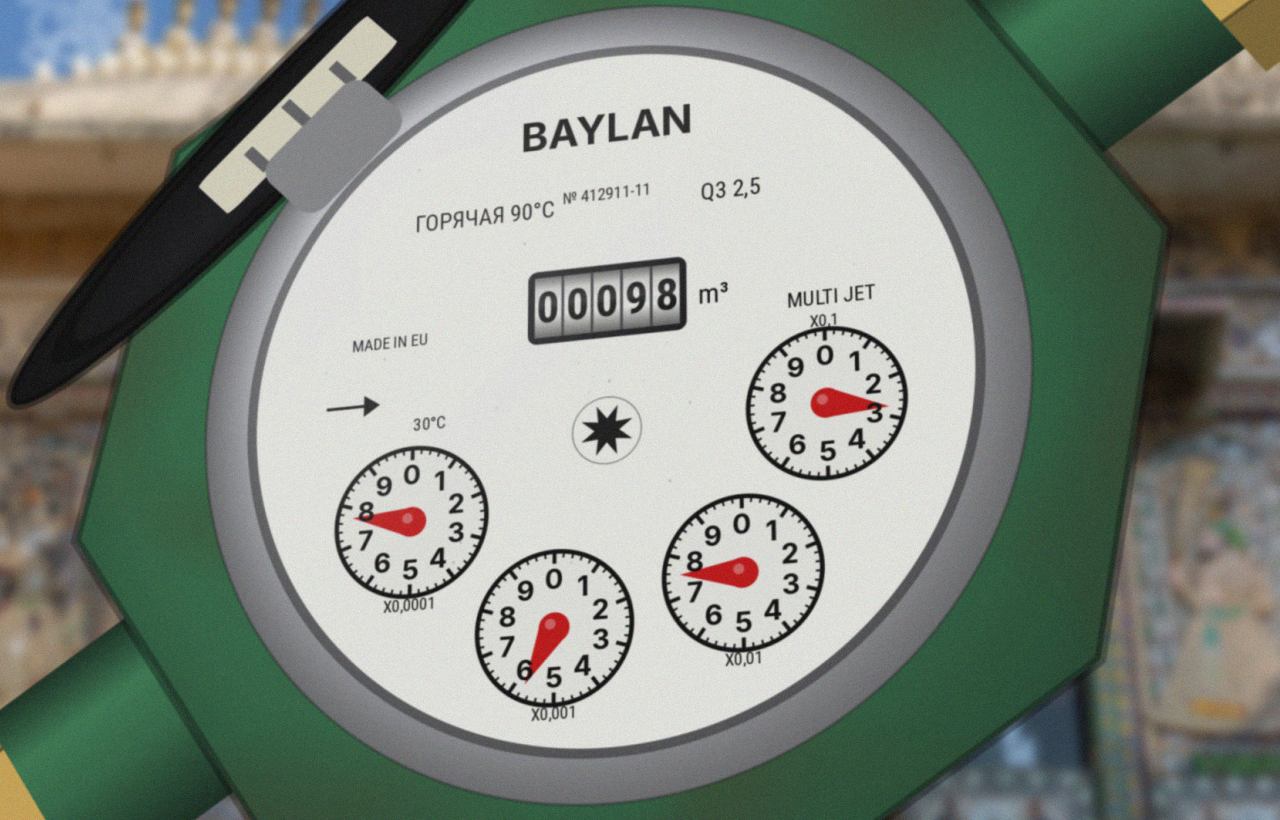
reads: 98.2757
